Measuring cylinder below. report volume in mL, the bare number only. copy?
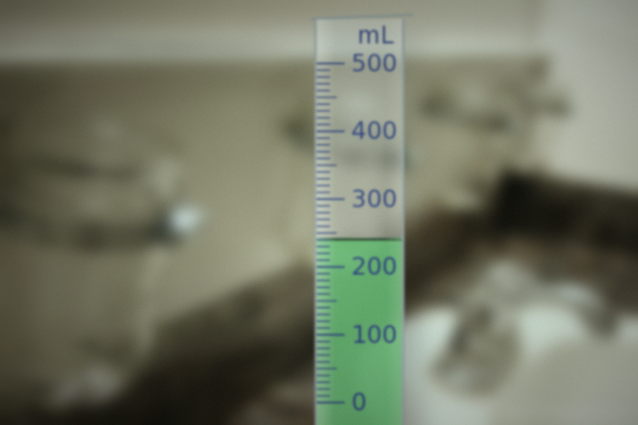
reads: 240
